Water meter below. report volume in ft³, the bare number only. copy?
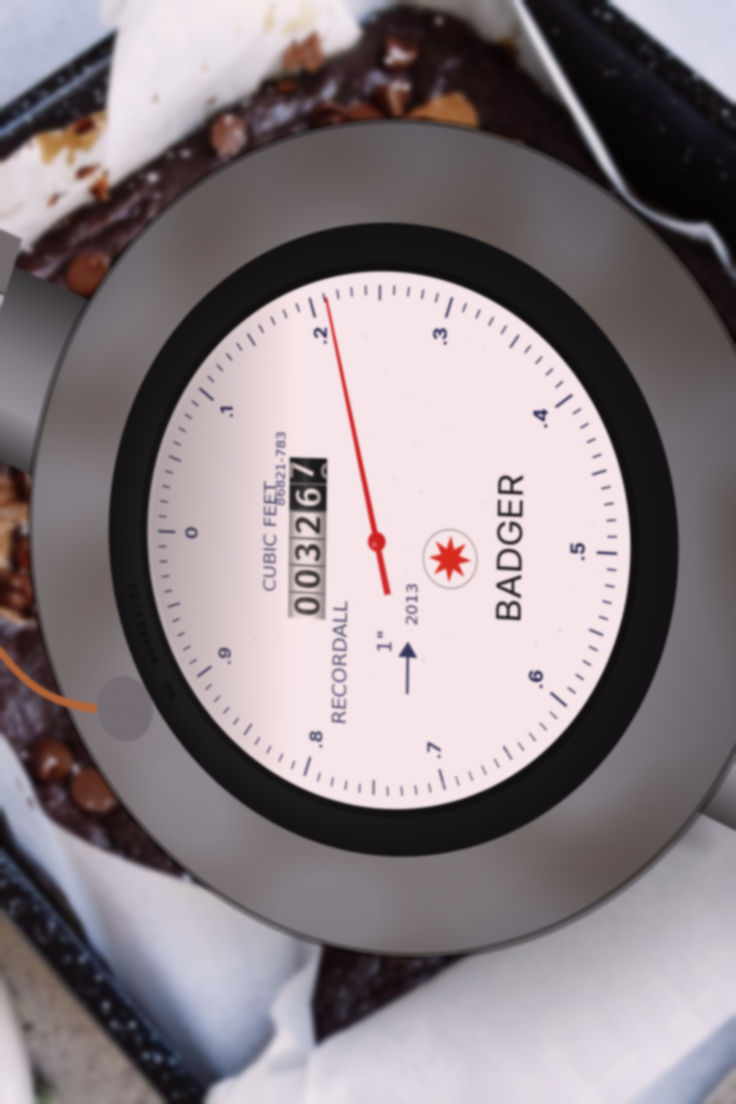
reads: 3267.21
